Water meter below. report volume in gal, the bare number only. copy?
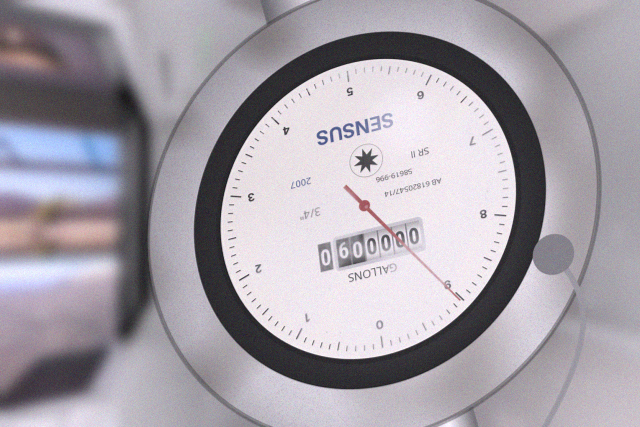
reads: 89.0
